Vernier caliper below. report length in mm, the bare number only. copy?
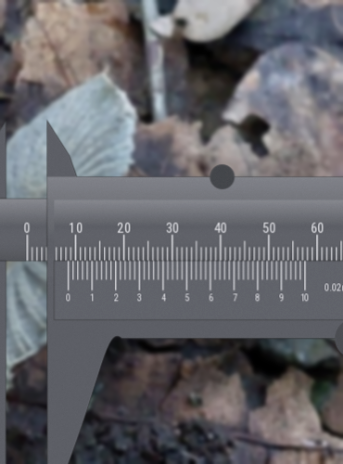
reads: 8.5
